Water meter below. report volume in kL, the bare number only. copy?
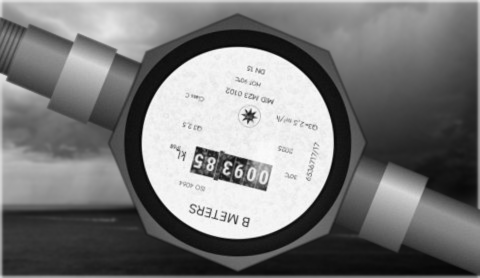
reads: 93.85
